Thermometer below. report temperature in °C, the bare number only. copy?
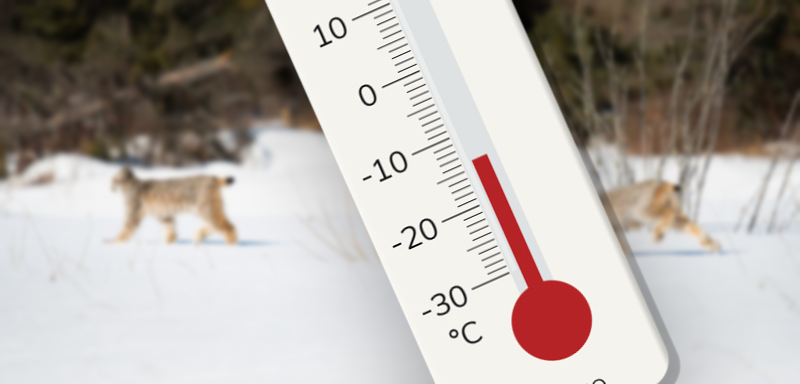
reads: -14
